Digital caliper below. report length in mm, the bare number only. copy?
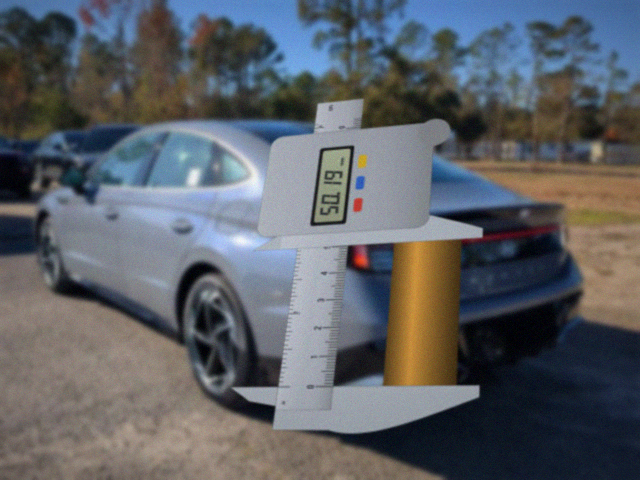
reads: 50.19
